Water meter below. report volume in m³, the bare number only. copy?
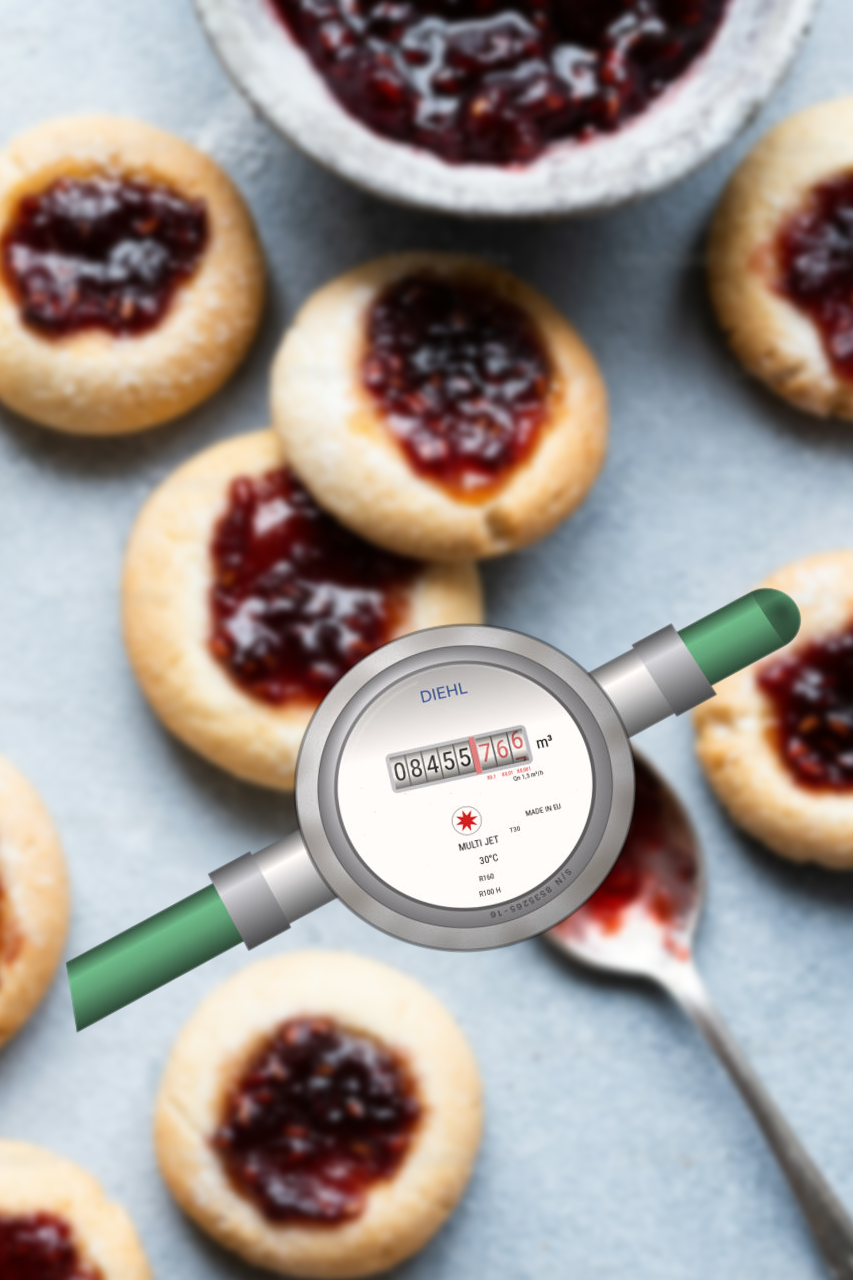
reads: 8455.766
